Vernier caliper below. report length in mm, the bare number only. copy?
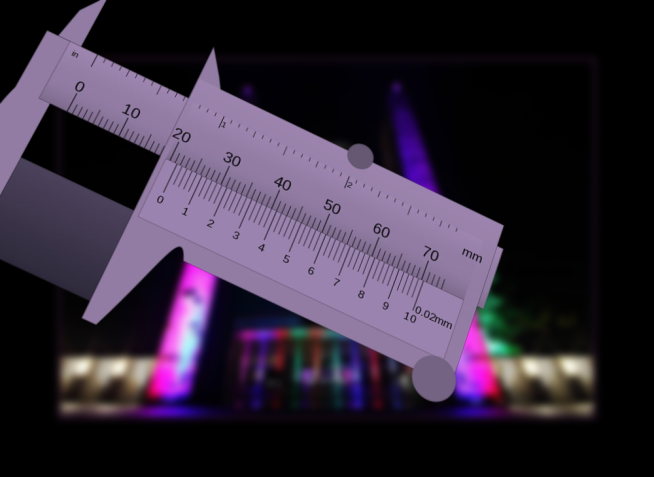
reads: 21.4
